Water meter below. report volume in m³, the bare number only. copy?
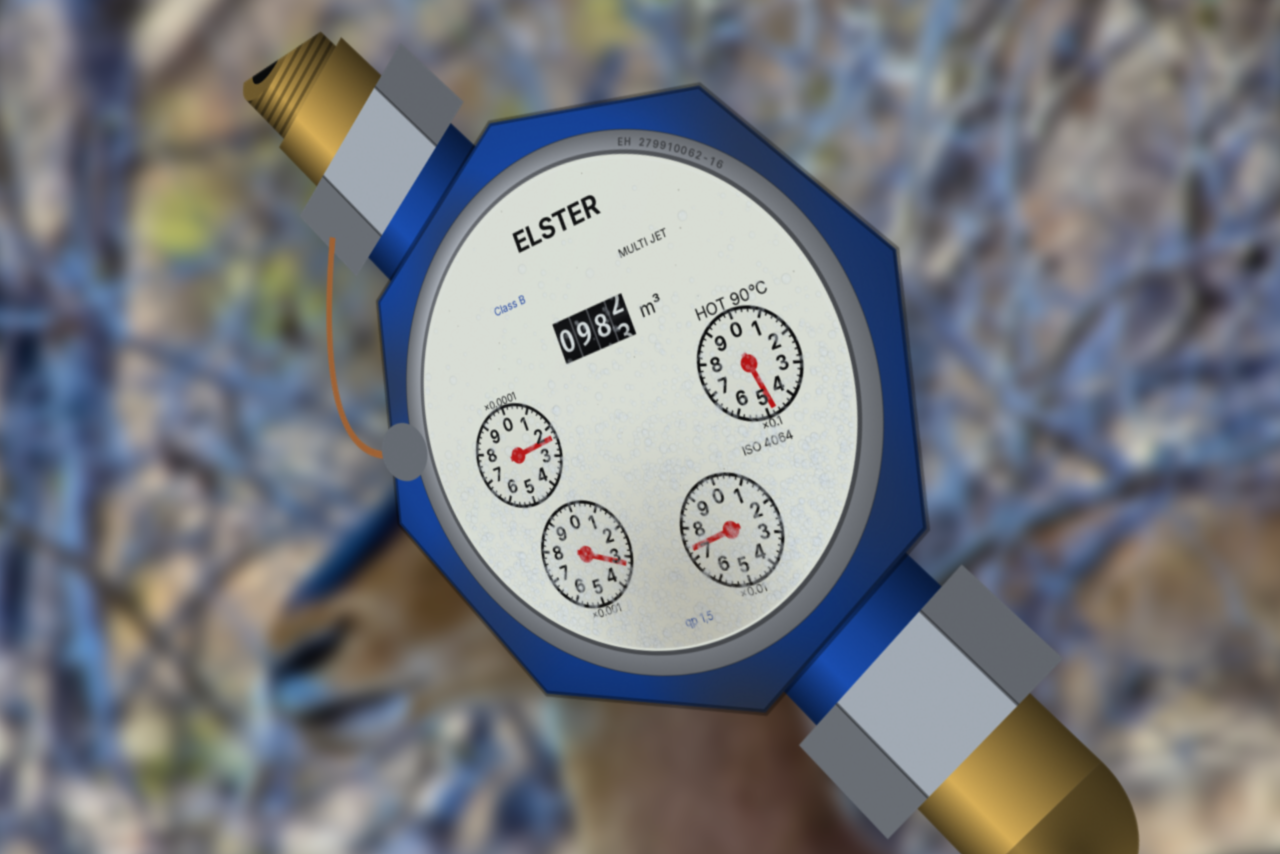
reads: 982.4732
